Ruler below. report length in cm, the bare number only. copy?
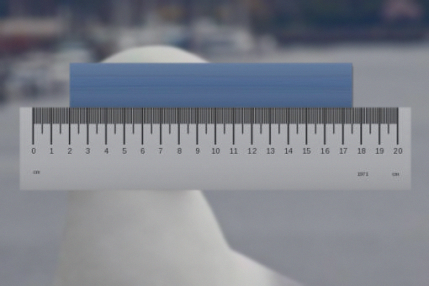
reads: 15.5
